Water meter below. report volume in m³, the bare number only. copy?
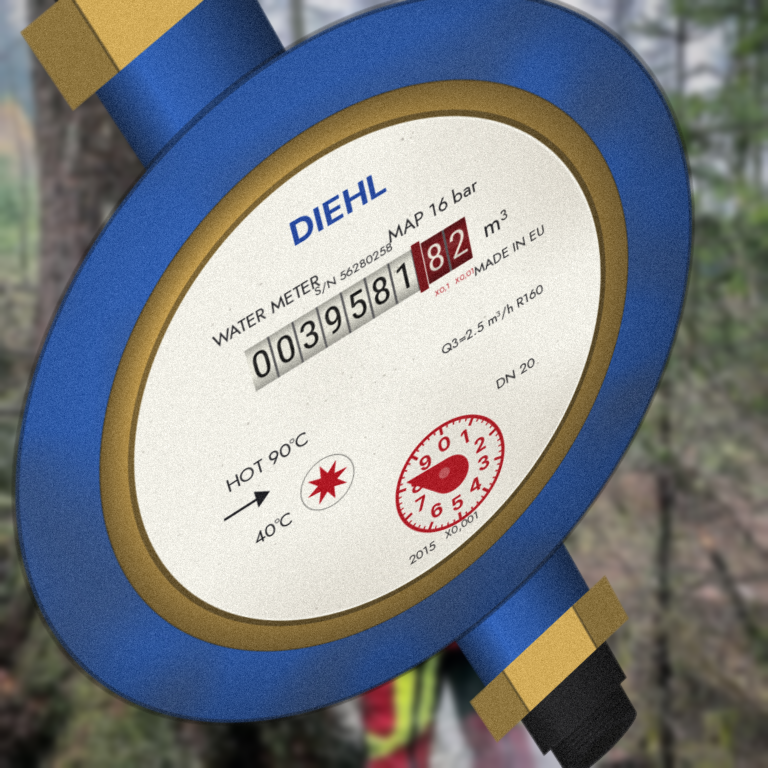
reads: 39581.828
